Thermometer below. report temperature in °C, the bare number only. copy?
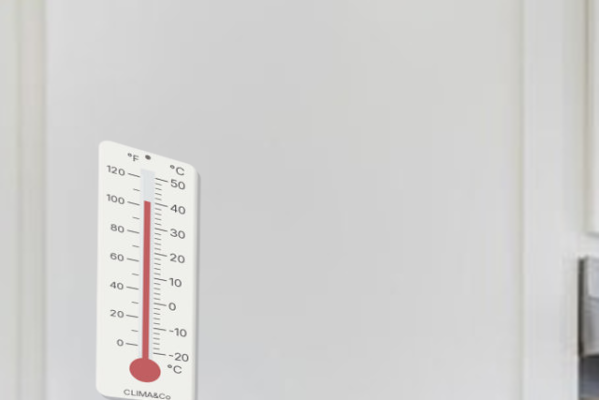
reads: 40
